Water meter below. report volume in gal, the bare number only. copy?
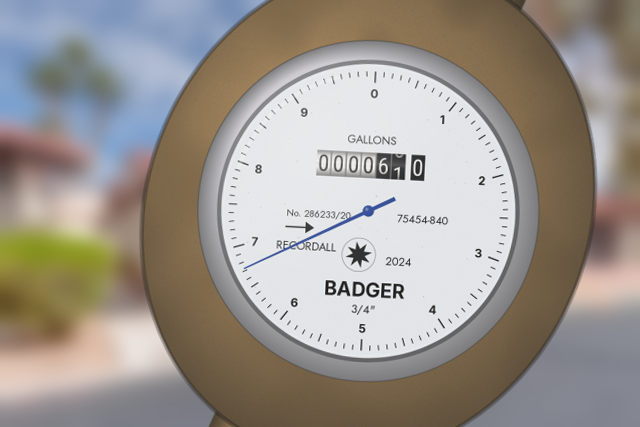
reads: 606.7
